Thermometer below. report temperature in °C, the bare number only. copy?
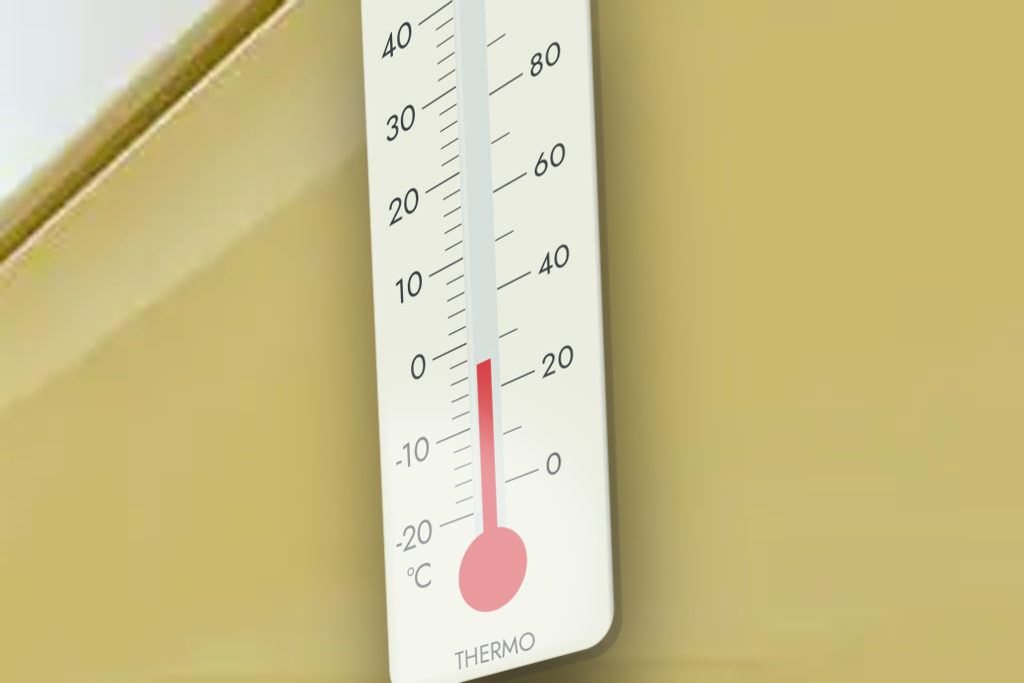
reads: -3
